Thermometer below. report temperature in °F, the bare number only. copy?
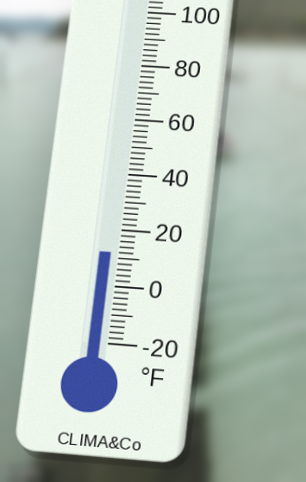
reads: 12
